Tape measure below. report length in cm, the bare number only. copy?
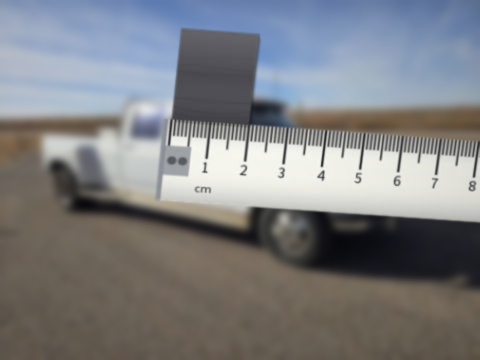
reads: 2
